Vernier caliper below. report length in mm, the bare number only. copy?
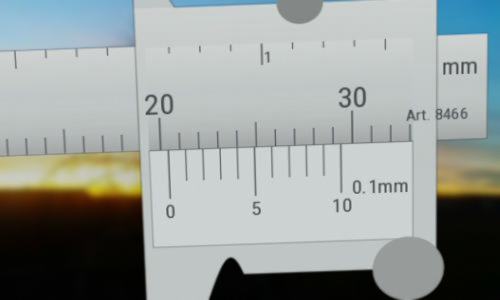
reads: 20.4
